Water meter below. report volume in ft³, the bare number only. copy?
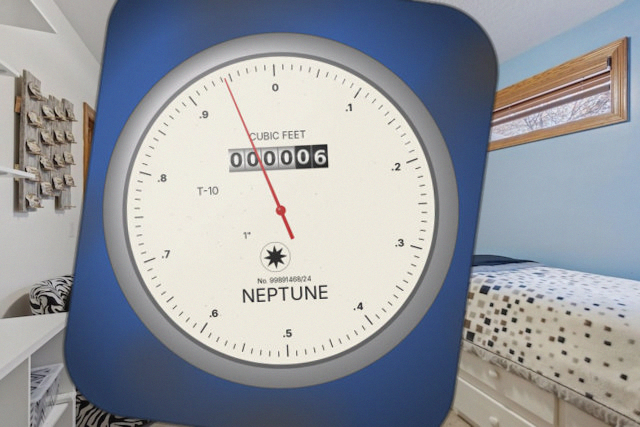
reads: 5.94
